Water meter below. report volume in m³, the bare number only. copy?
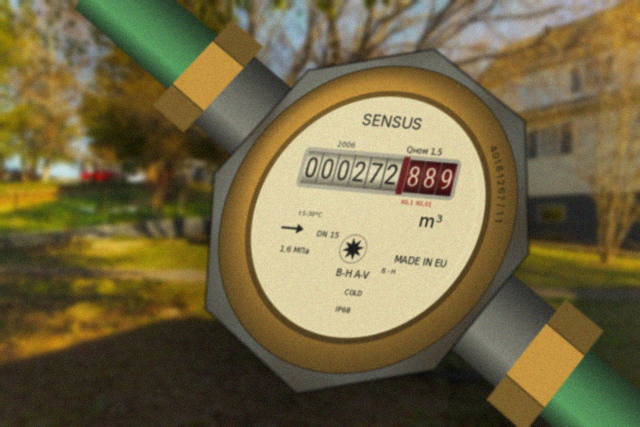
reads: 272.889
